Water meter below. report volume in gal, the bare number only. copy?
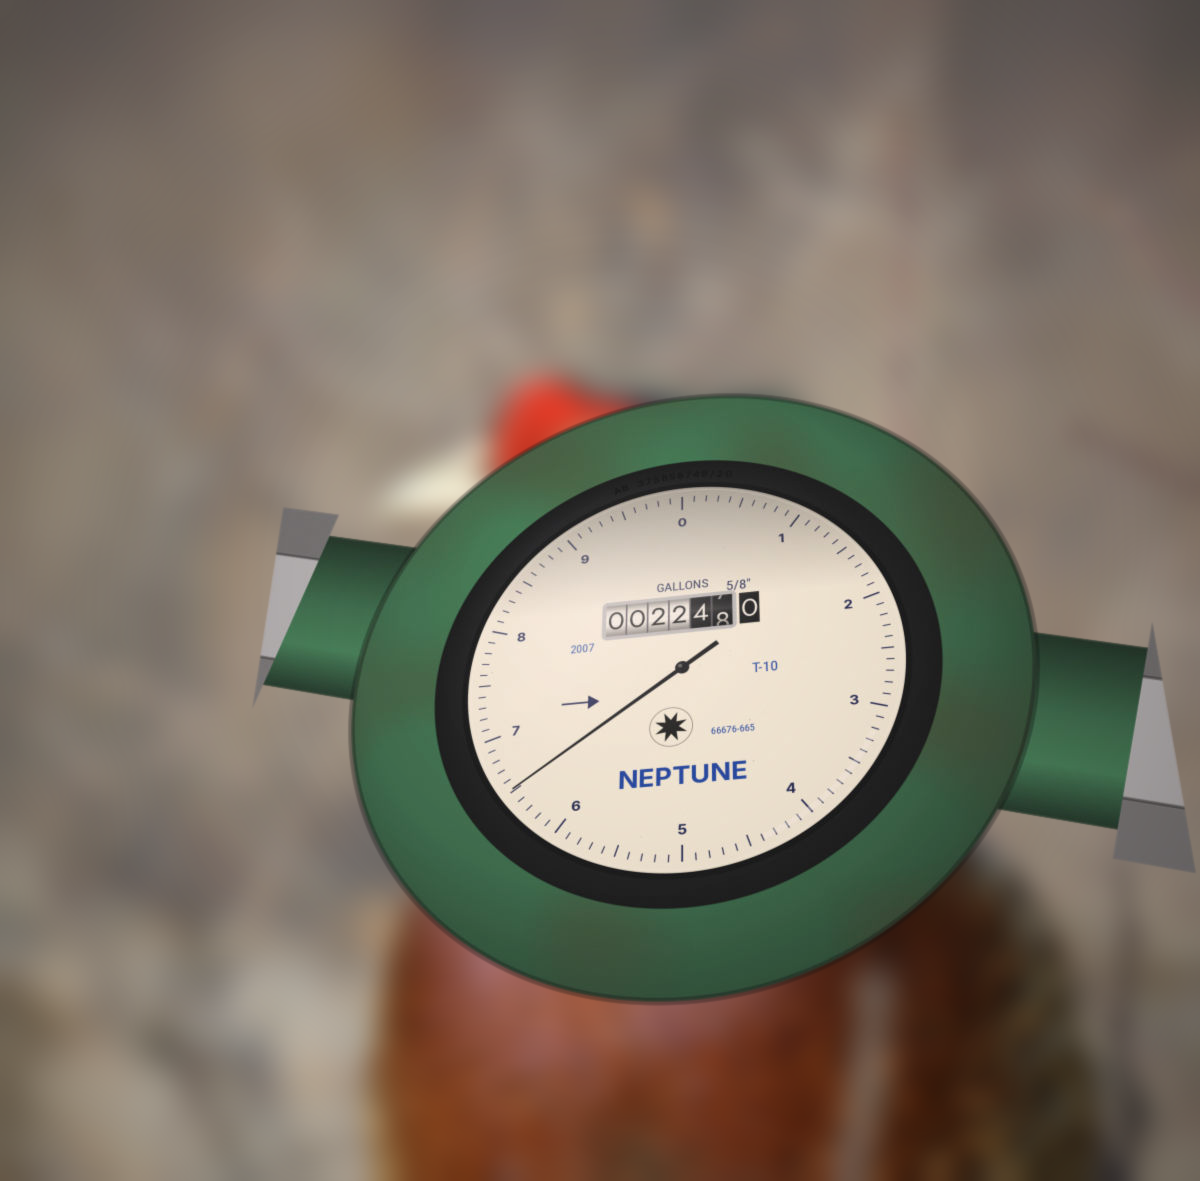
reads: 22476.5
